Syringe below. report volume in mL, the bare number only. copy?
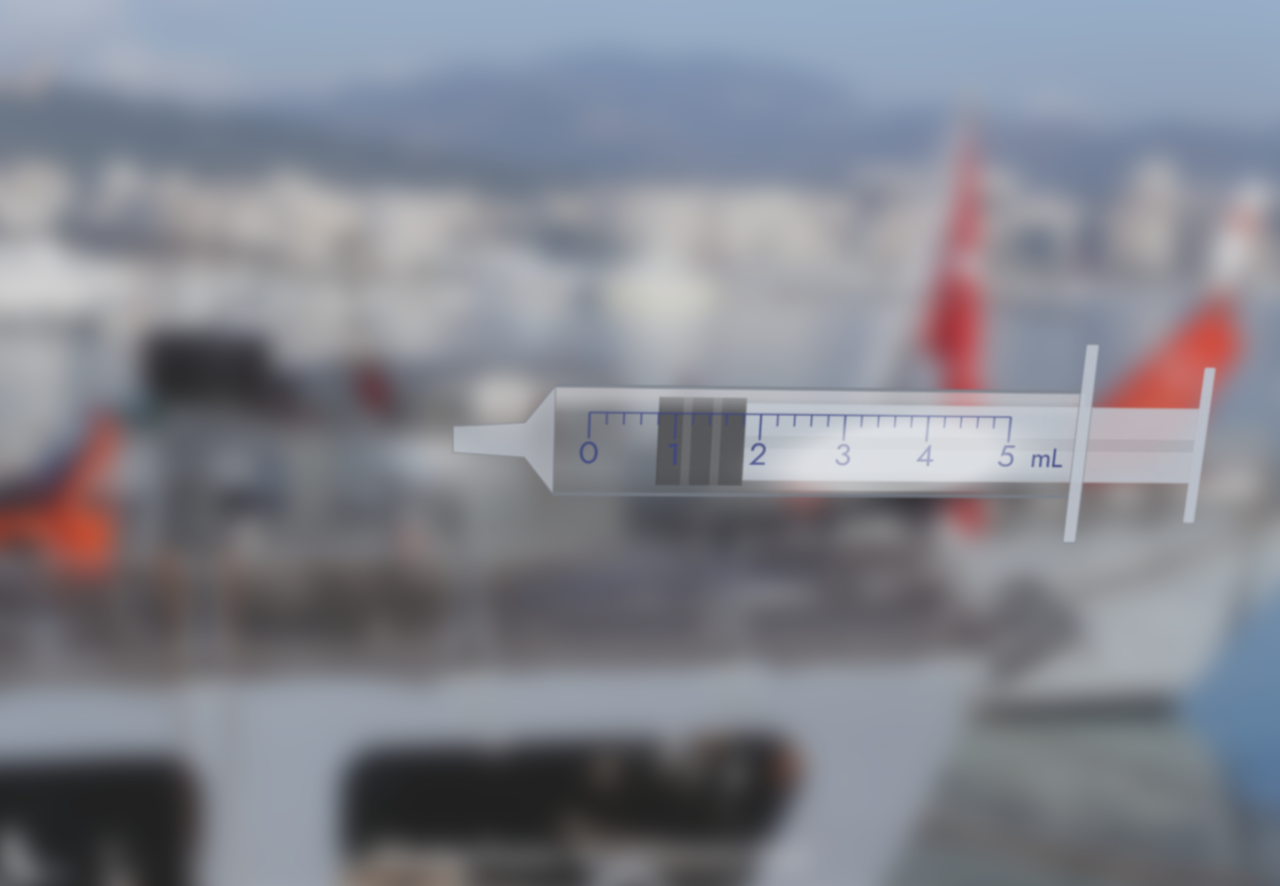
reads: 0.8
